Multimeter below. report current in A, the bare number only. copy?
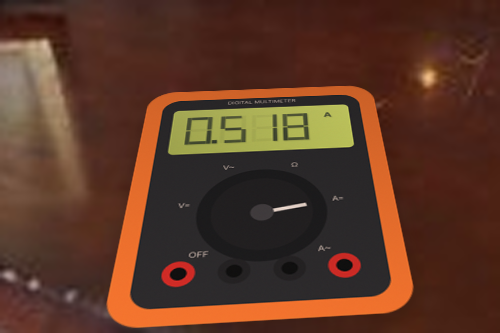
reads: 0.518
